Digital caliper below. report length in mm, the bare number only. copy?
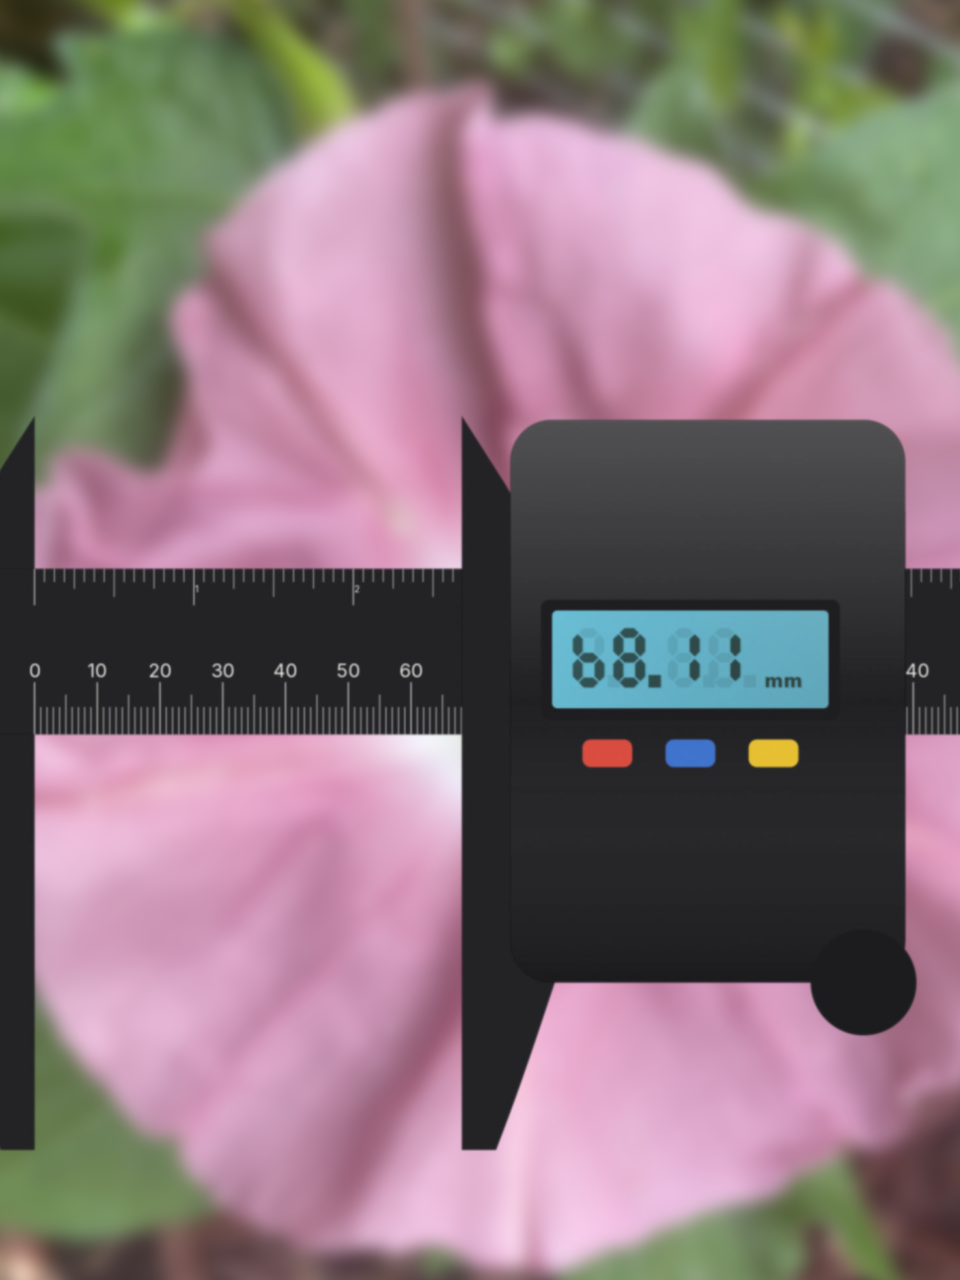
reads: 68.11
